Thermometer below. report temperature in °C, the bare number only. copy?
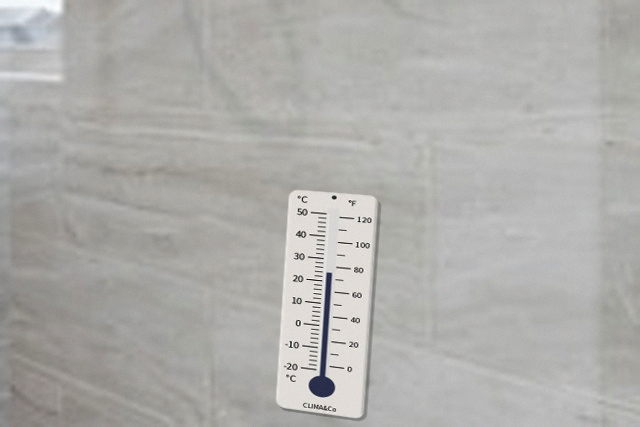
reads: 24
